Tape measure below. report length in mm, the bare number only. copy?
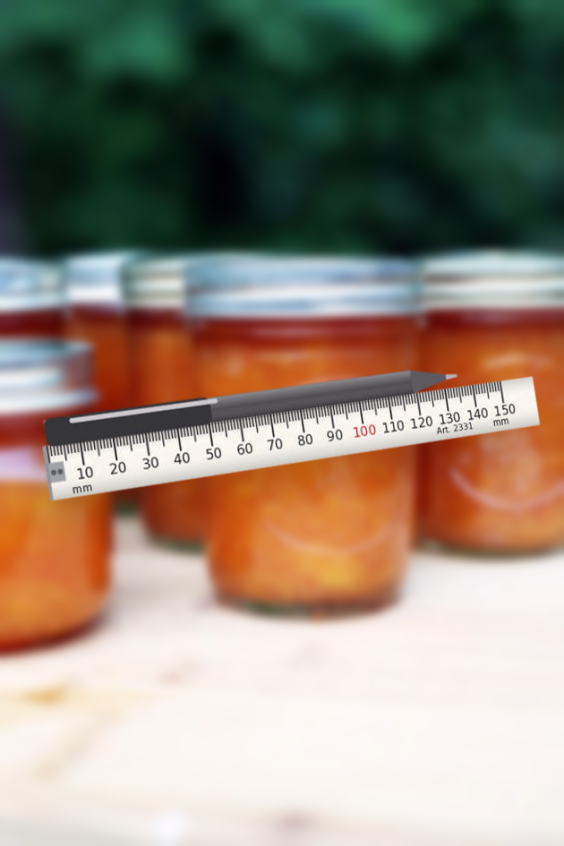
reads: 135
